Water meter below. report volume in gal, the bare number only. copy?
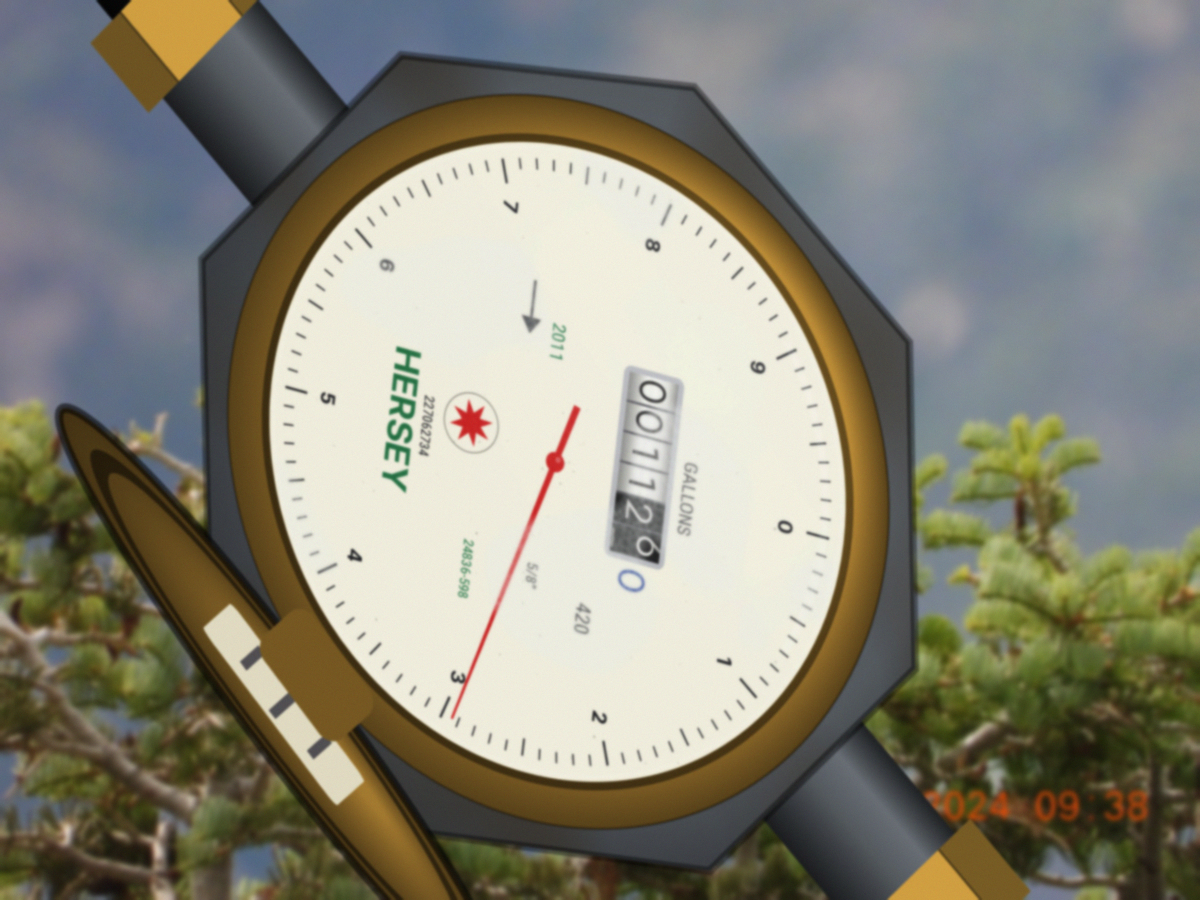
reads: 11262.9
